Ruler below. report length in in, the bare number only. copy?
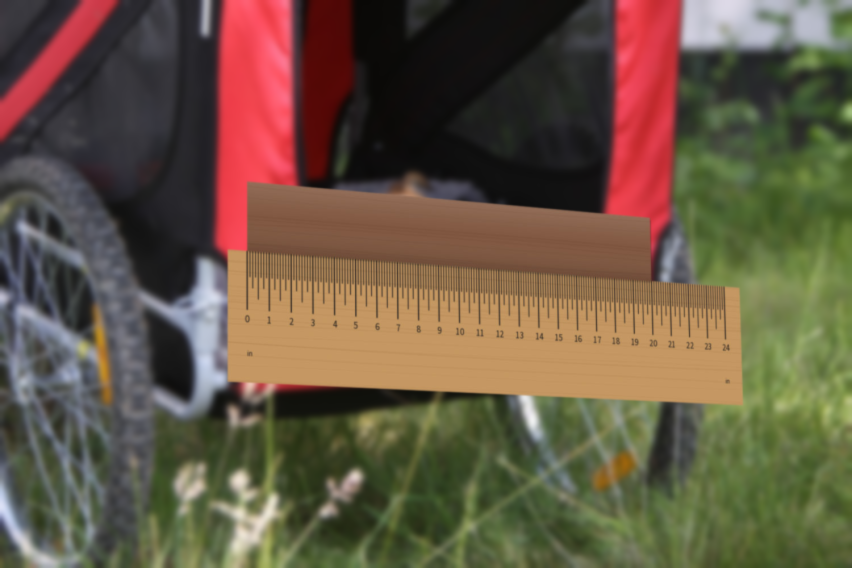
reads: 20
